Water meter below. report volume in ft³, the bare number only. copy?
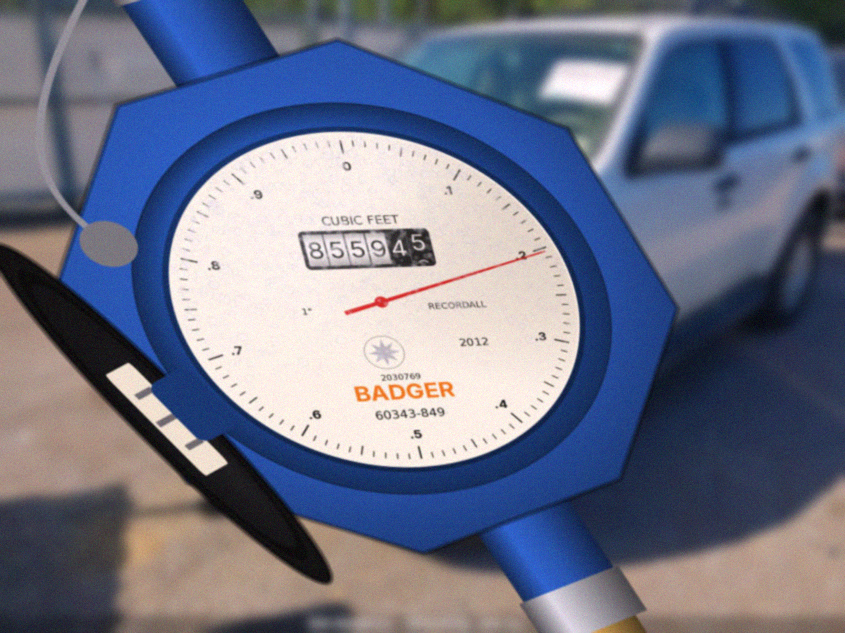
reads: 855945.20
